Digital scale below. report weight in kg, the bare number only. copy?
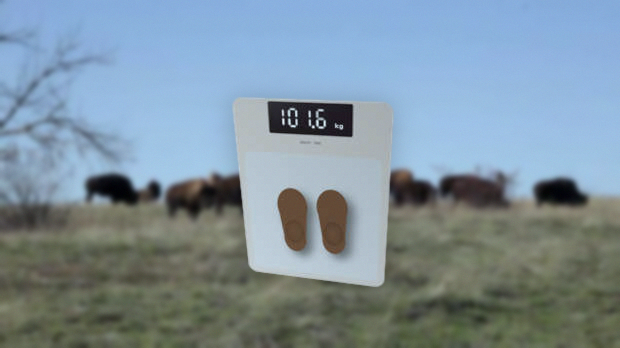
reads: 101.6
